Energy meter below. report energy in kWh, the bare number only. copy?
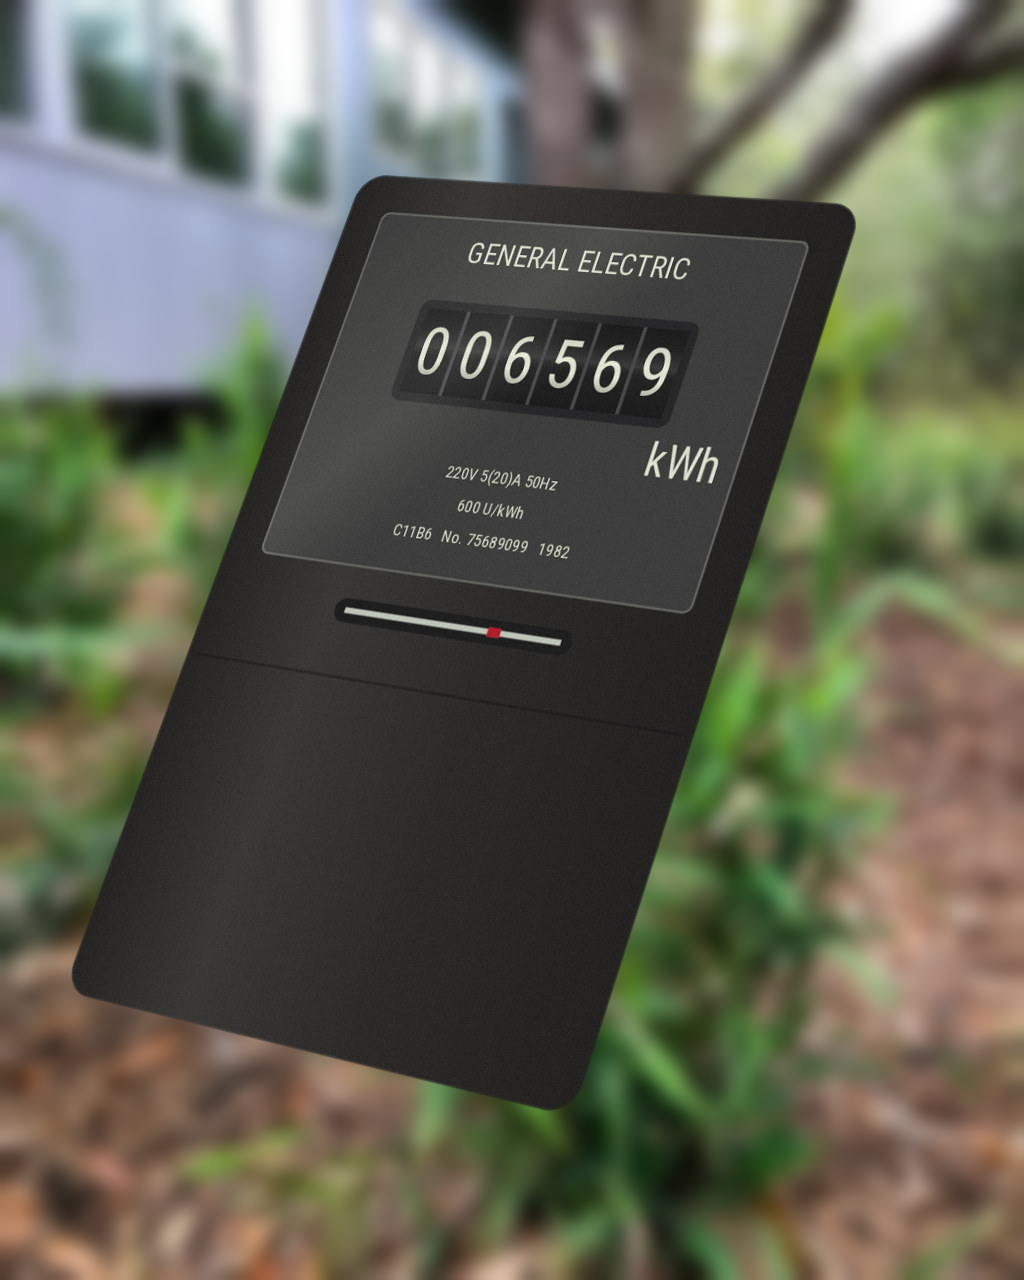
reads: 6569
